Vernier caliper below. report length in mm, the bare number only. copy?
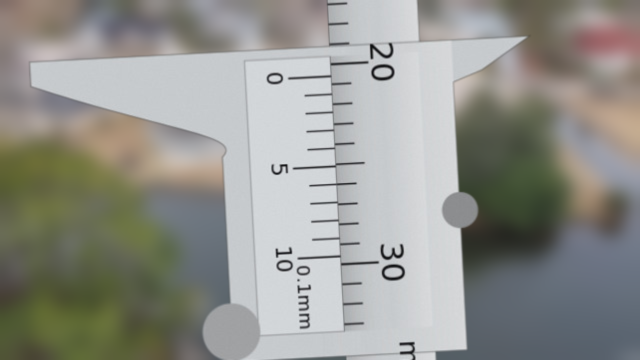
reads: 20.6
